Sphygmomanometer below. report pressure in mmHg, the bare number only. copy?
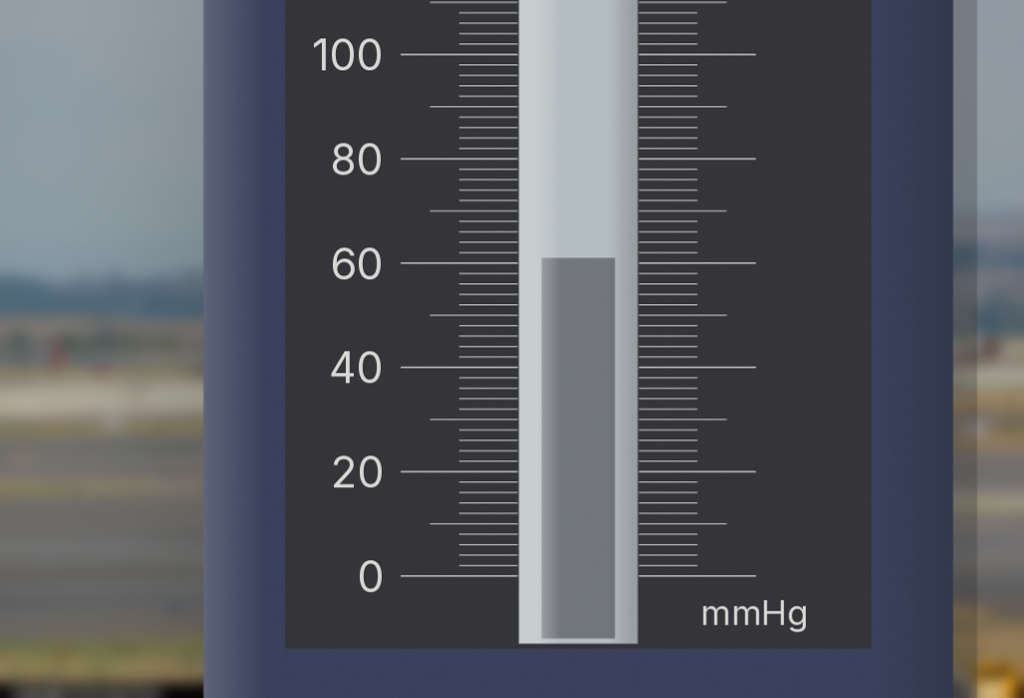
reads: 61
